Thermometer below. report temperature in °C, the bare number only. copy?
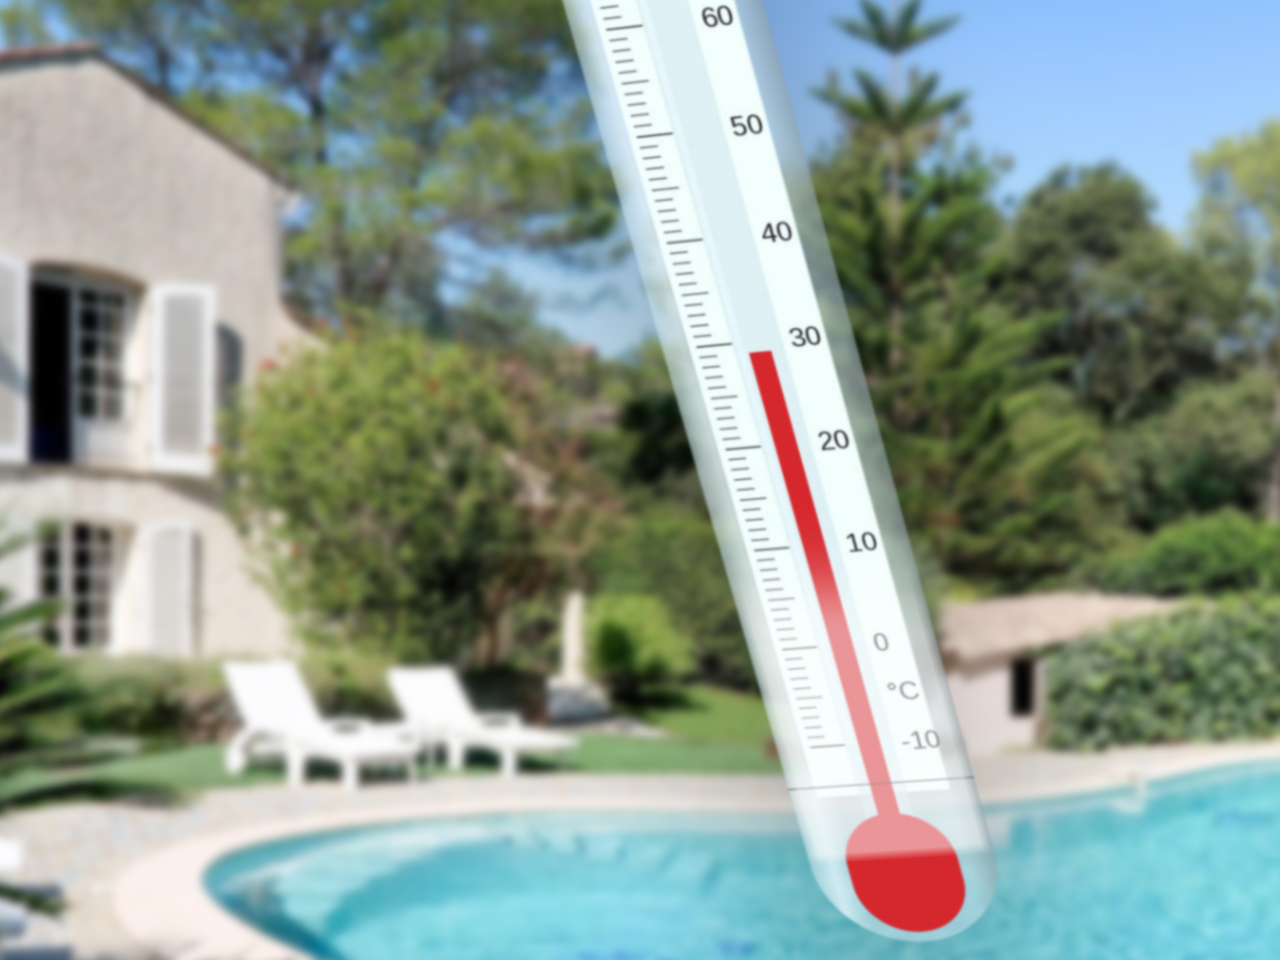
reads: 29
